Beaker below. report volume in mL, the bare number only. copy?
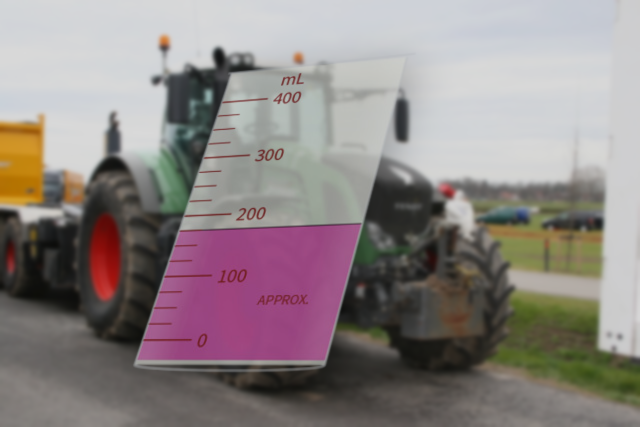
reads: 175
